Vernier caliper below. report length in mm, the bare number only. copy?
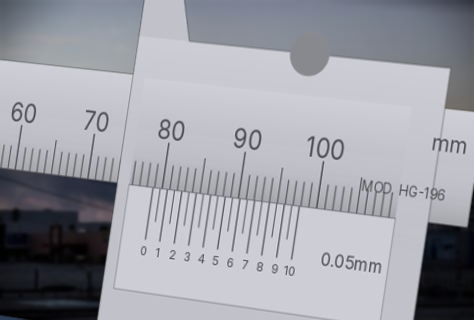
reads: 78.8
